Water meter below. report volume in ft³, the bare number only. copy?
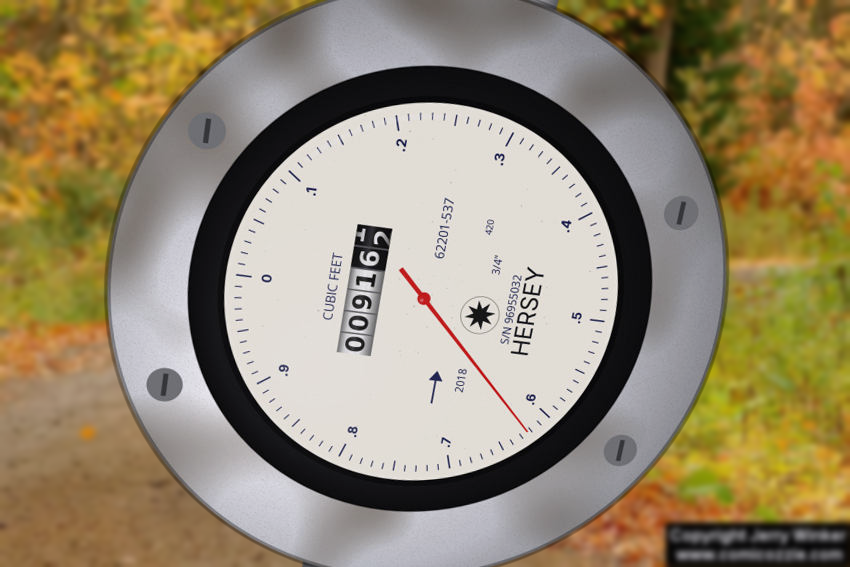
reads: 9161.62
